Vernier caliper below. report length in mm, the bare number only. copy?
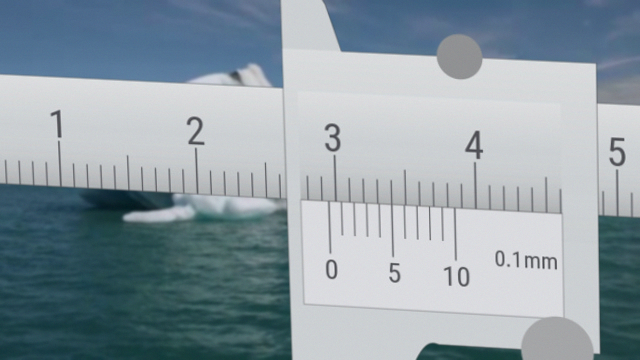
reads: 29.5
